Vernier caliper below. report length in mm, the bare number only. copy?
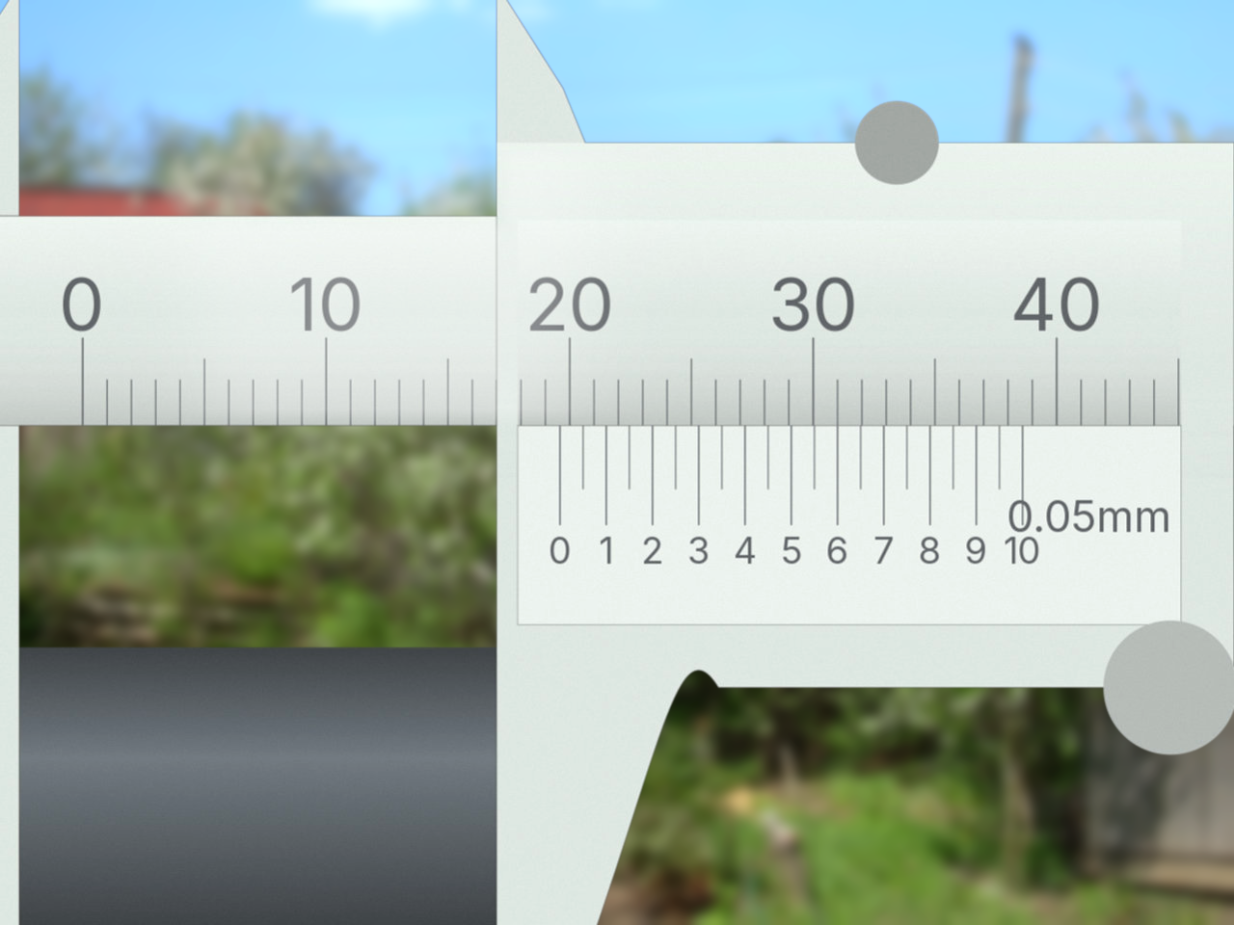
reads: 19.6
